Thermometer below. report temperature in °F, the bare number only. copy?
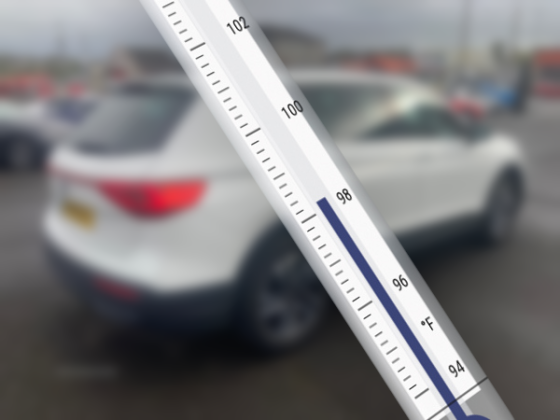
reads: 98.2
